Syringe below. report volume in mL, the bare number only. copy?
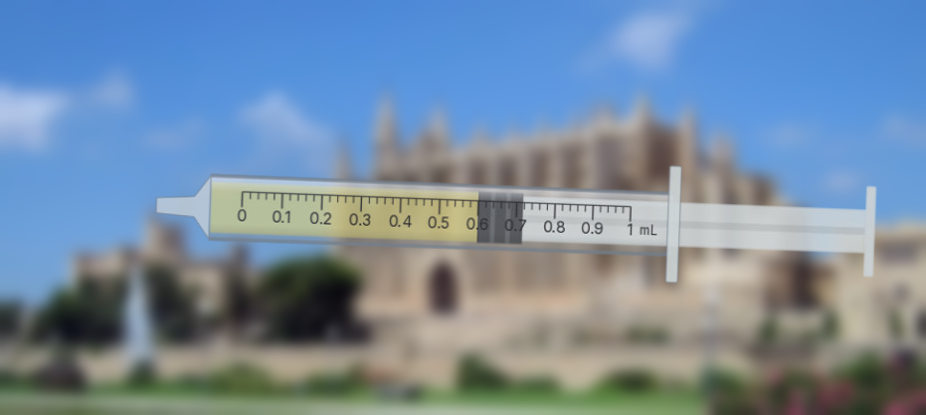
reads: 0.6
